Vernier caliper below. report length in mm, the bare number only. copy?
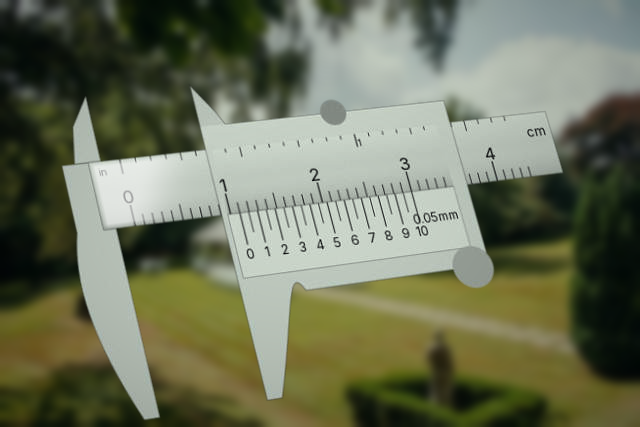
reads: 11.0
